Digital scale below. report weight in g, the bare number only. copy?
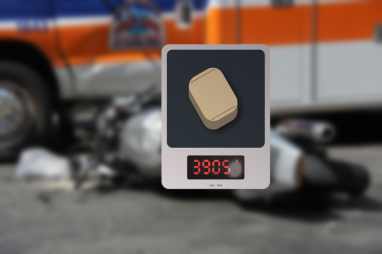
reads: 3905
